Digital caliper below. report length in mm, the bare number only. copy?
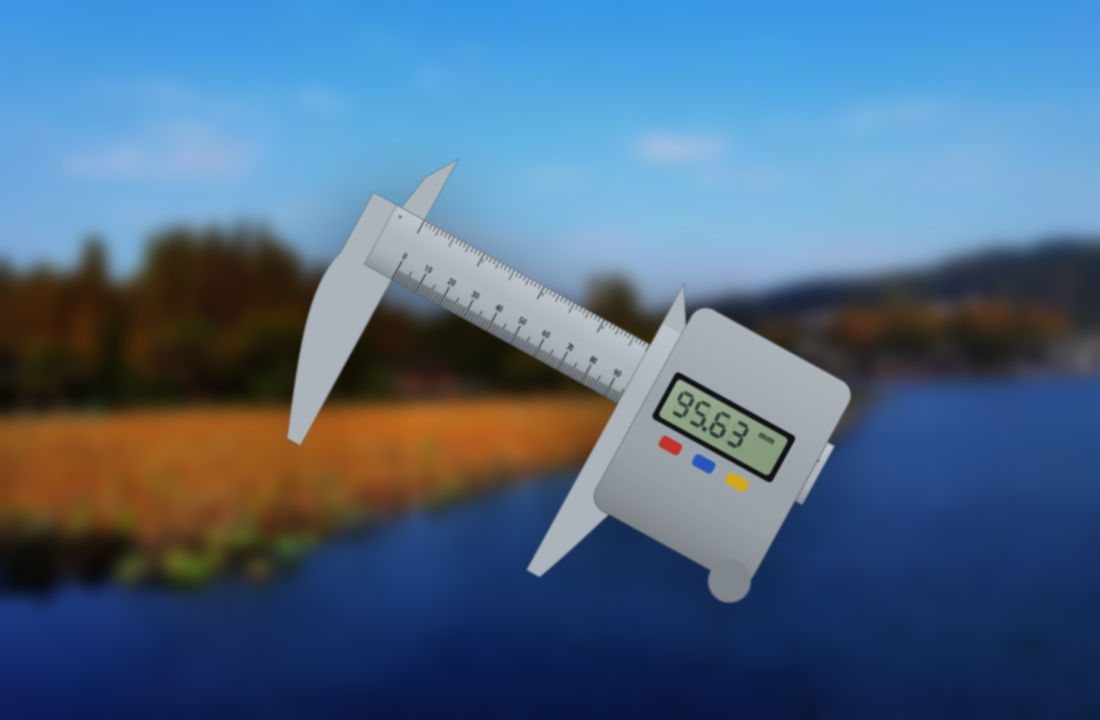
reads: 95.63
